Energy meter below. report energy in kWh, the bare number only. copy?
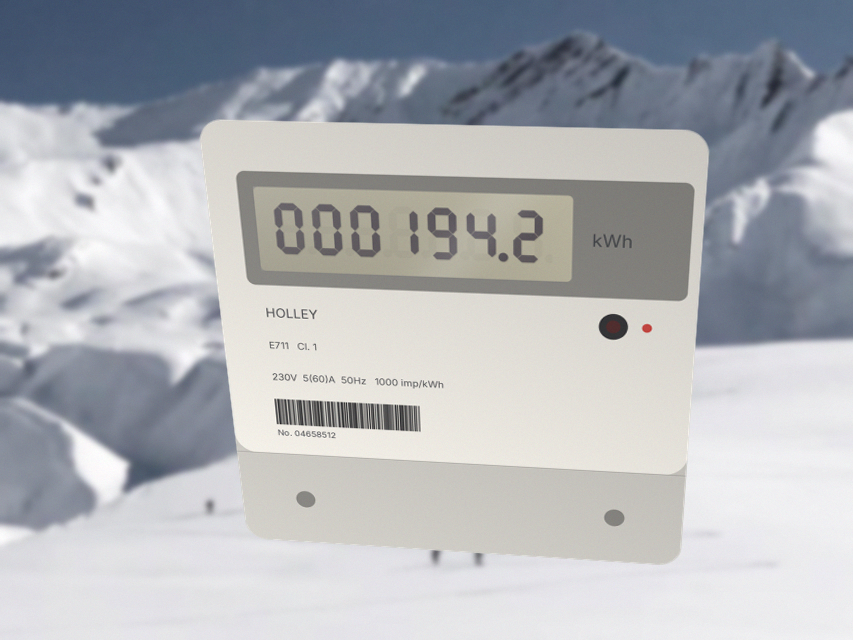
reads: 194.2
